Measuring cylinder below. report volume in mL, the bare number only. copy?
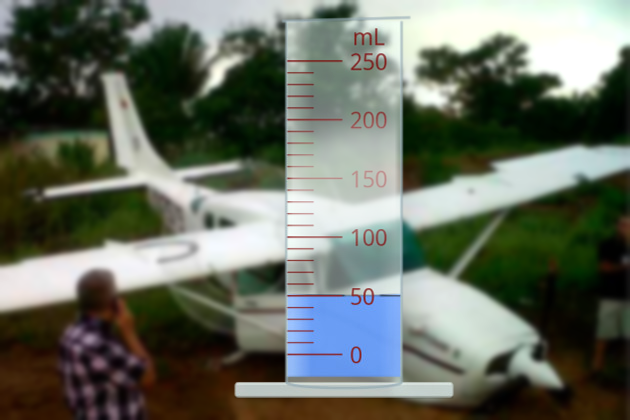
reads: 50
